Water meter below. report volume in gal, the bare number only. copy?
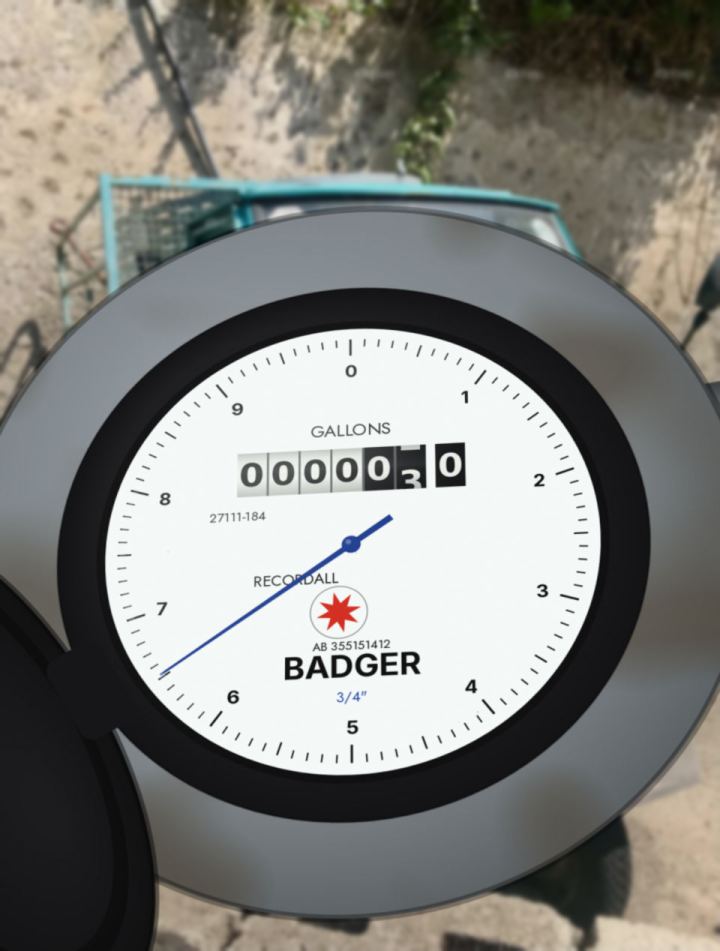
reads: 26.5
